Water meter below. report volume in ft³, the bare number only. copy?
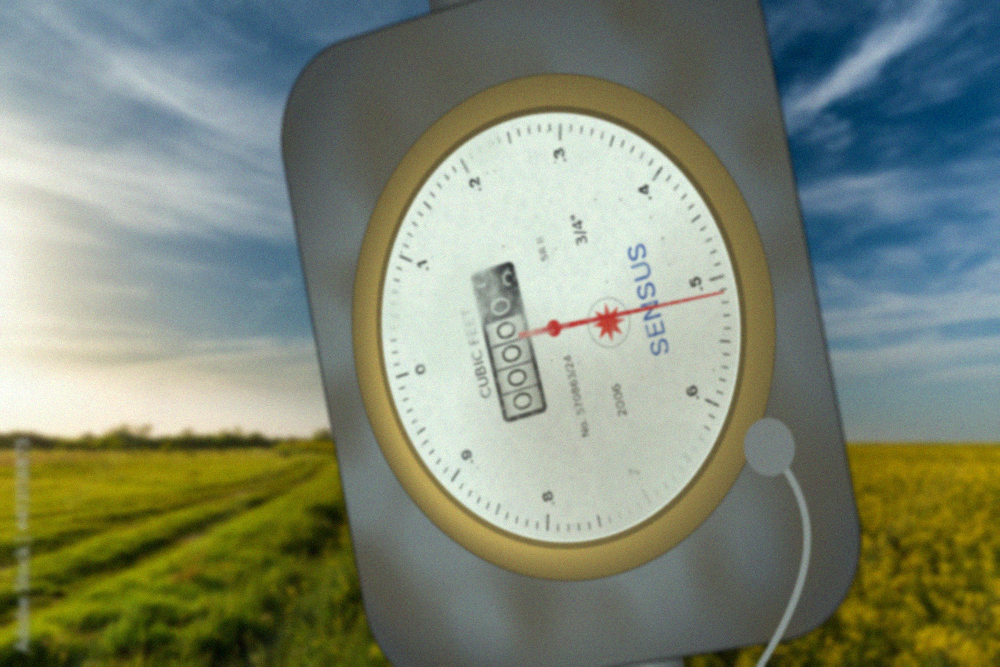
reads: 1.51
